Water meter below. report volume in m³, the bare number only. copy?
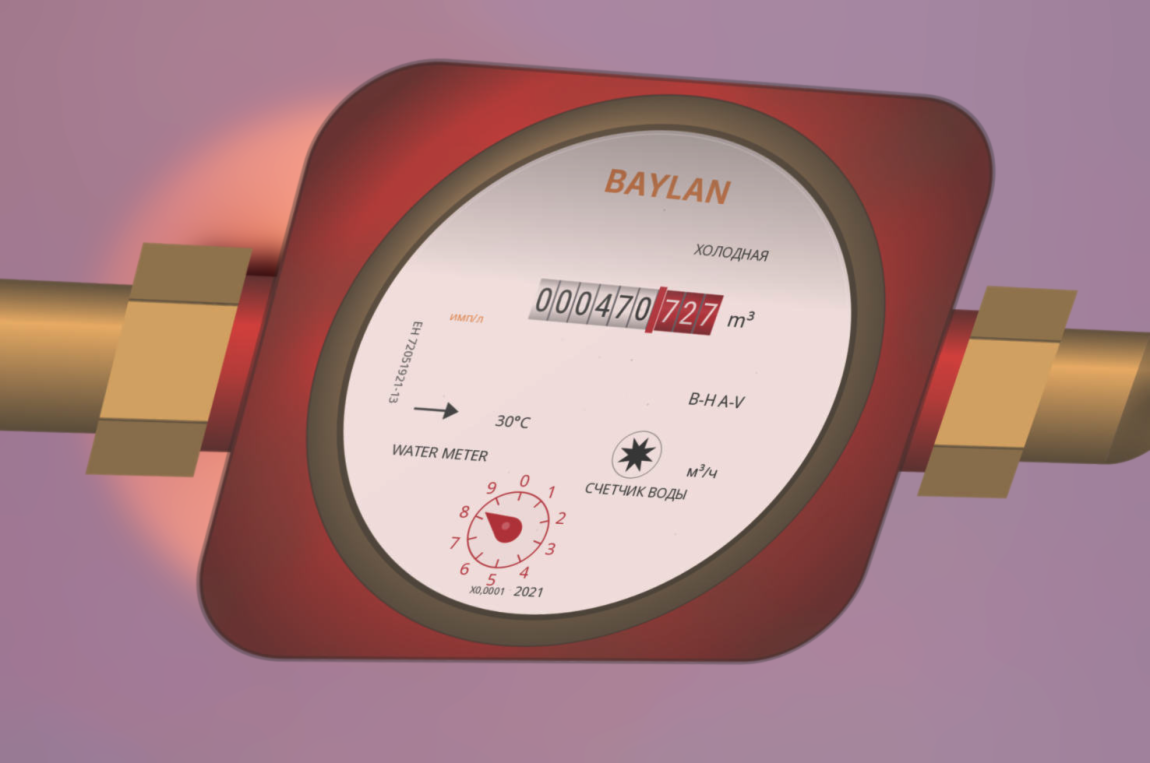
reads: 470.7278
